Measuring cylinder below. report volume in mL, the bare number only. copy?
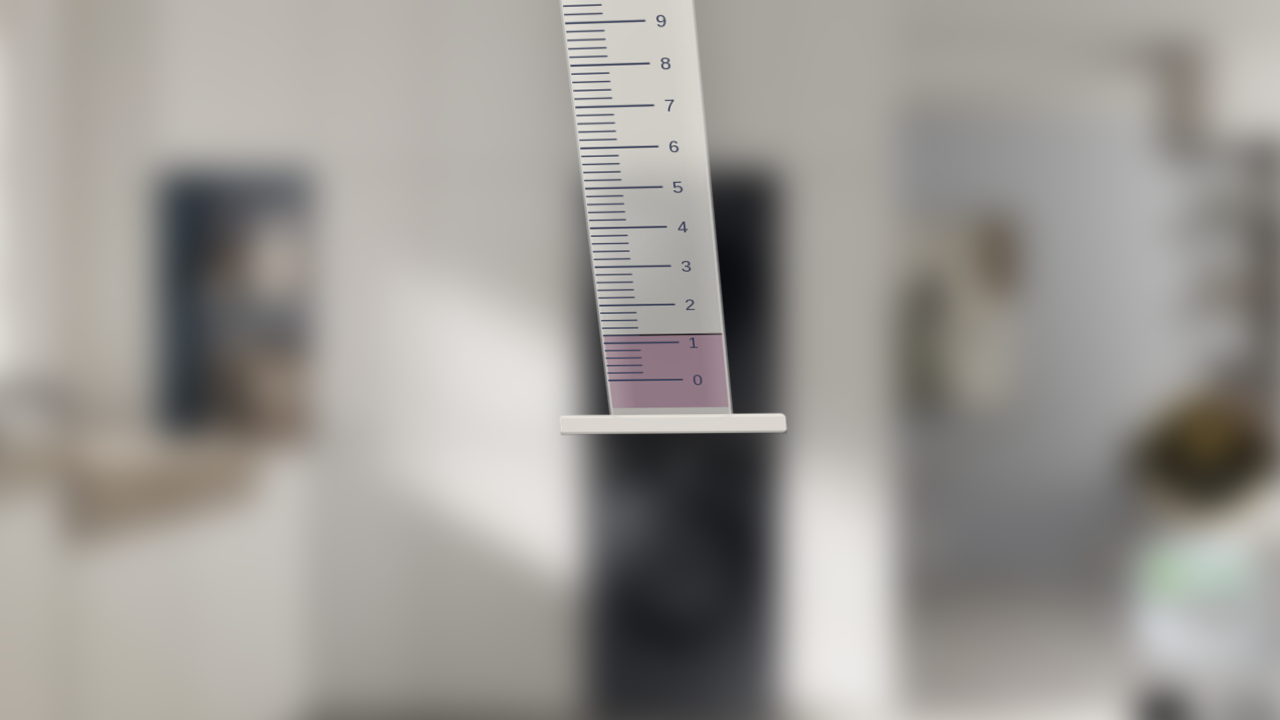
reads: 1.2
